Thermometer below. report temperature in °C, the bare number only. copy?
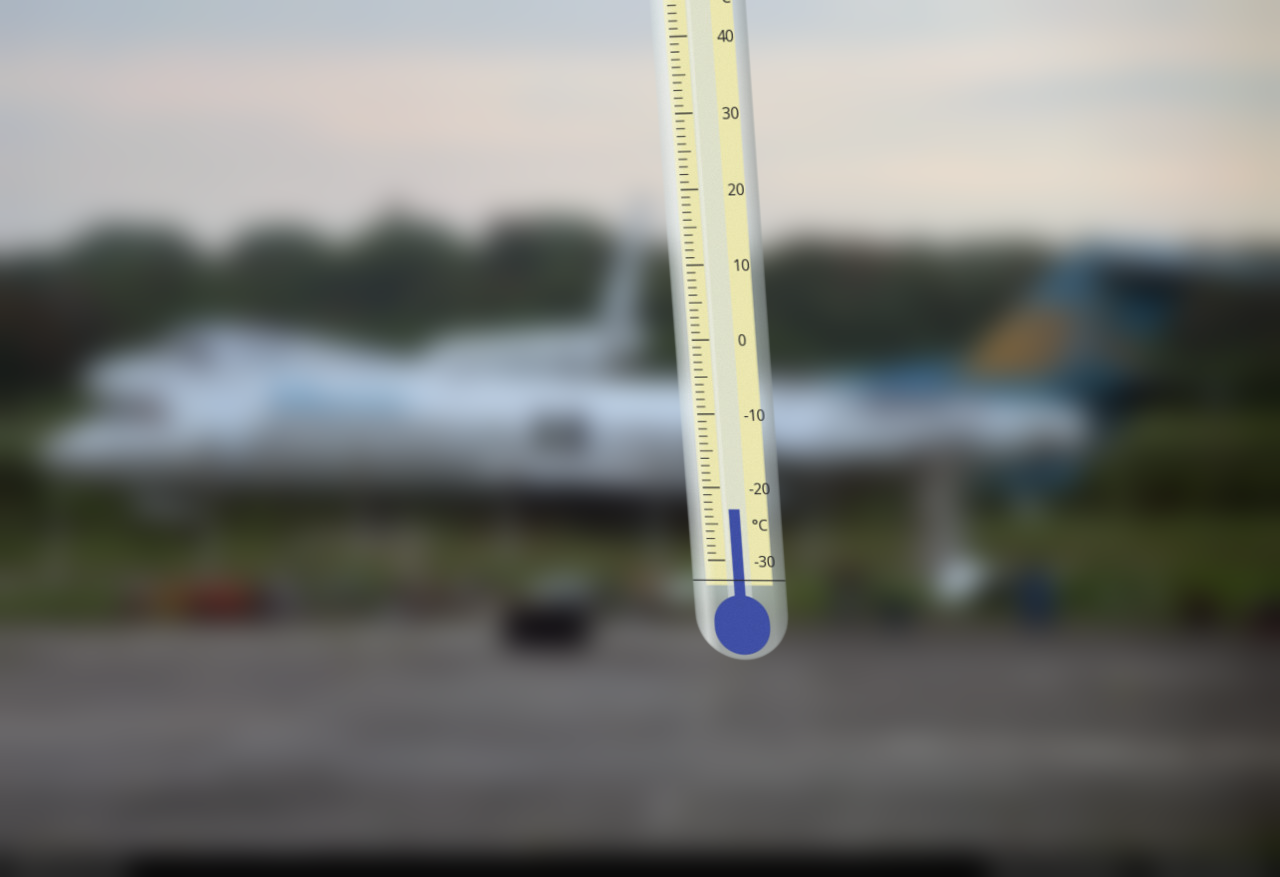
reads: -23
